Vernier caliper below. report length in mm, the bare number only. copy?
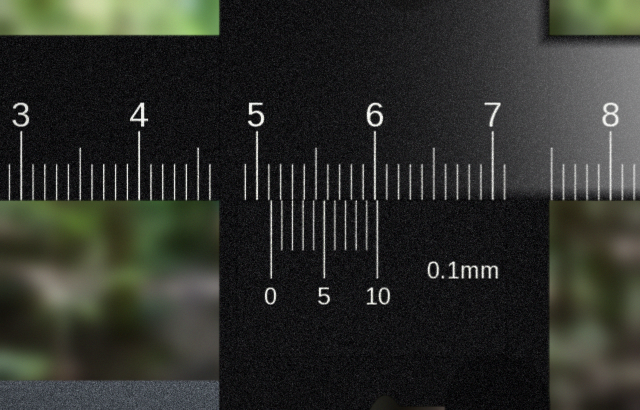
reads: 51.2
